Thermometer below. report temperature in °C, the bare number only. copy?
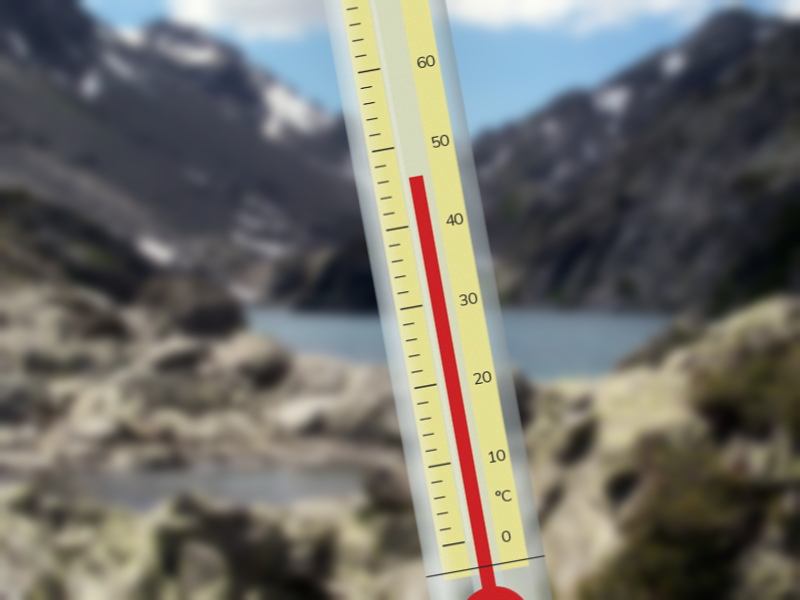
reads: 46
